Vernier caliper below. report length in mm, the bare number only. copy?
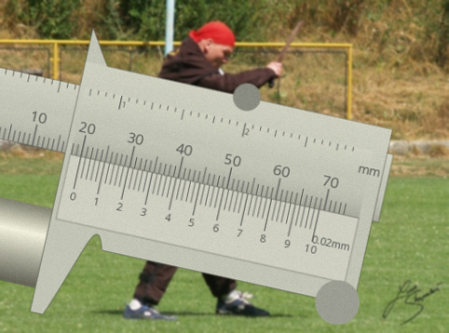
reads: 20.0
